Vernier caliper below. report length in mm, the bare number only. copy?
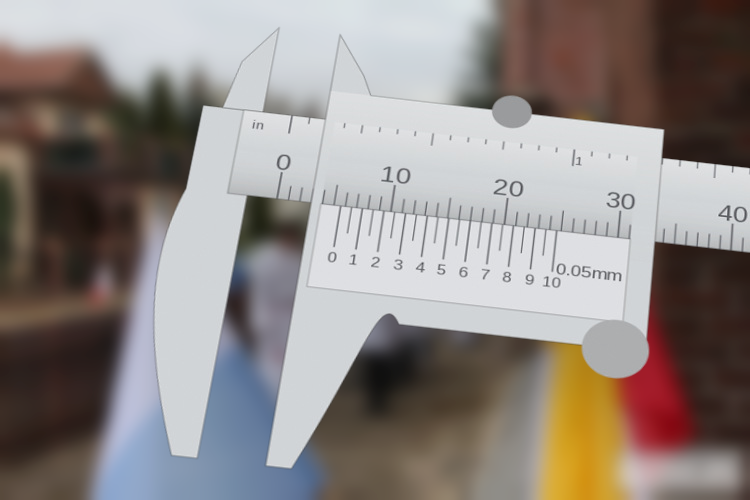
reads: 5.6
